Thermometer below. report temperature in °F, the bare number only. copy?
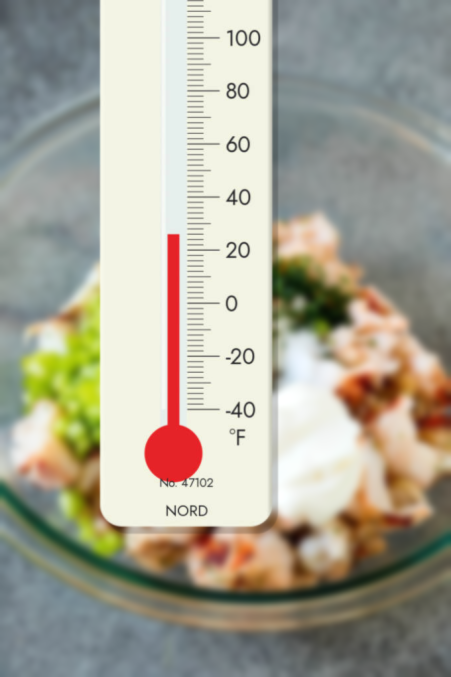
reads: 26
